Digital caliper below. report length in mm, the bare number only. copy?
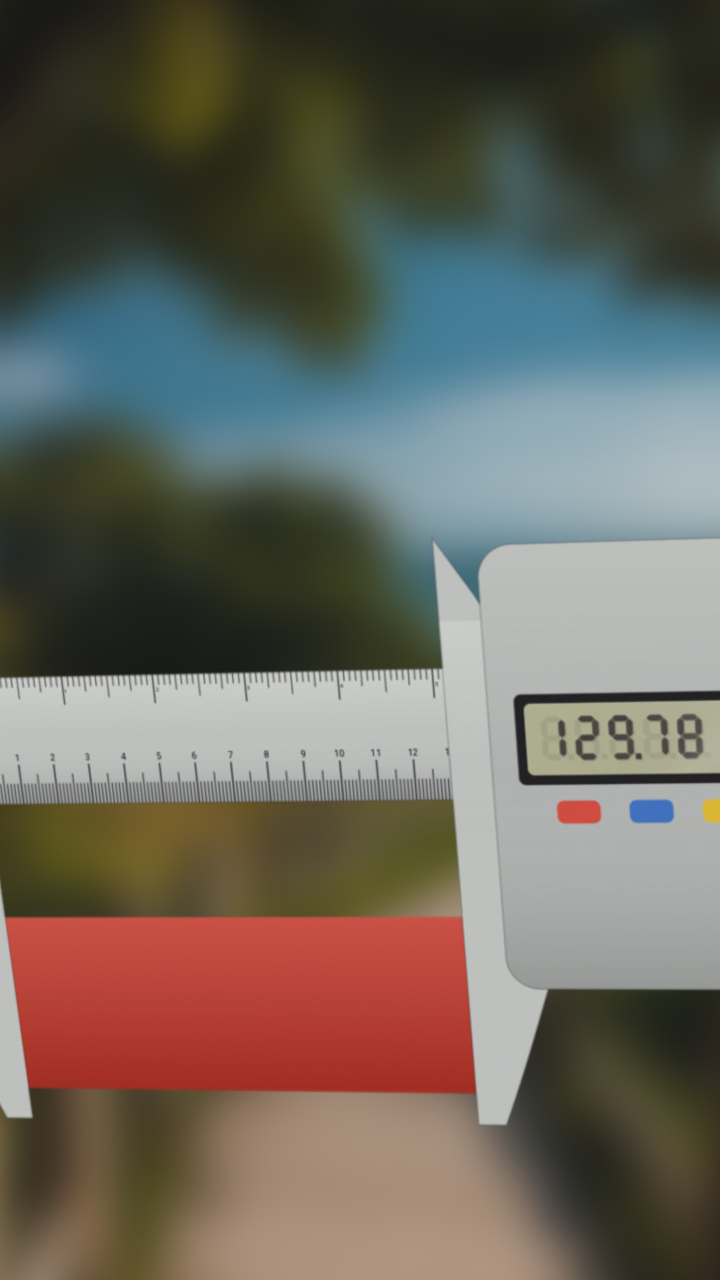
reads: 129.78
